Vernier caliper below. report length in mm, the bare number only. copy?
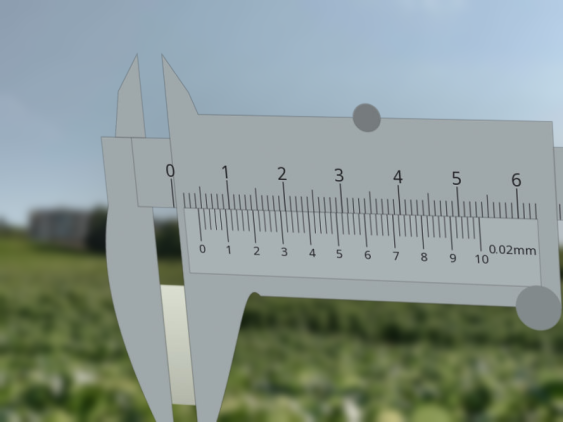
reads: 4.4
